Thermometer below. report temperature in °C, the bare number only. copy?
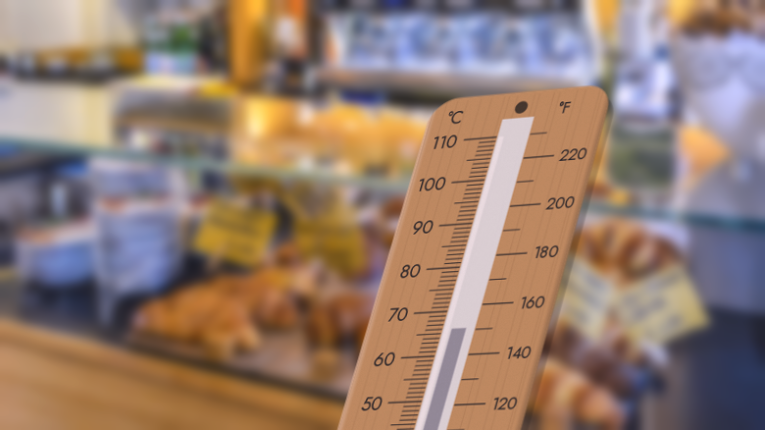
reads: 66
